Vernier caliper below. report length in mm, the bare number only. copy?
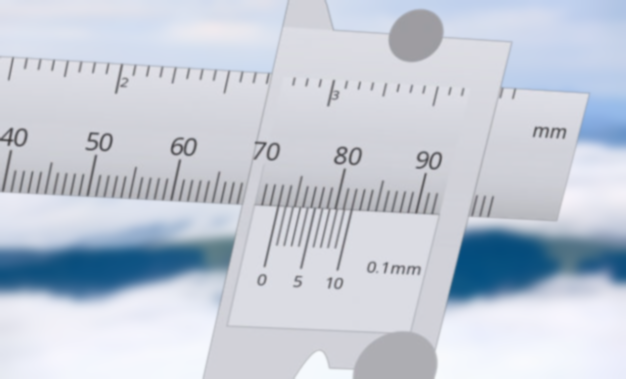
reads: 73.0
